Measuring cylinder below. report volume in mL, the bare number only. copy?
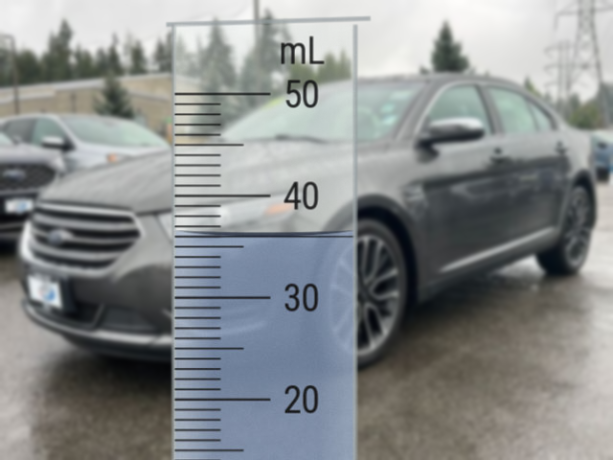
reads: 36
